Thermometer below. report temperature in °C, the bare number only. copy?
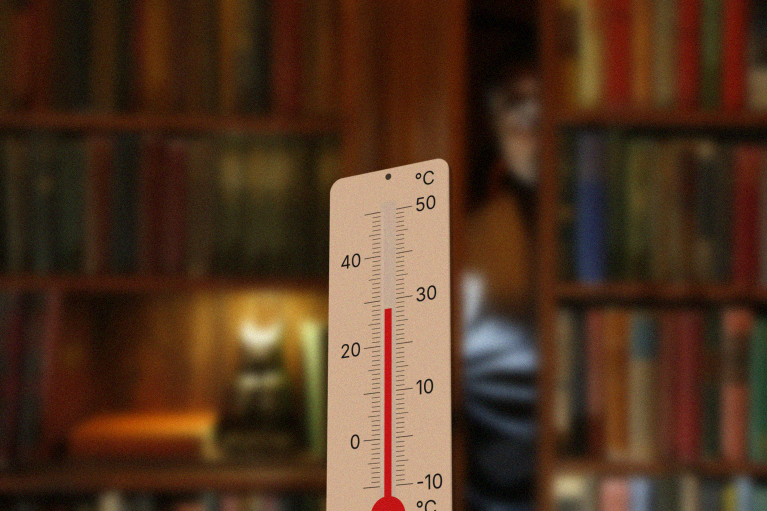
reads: 28
